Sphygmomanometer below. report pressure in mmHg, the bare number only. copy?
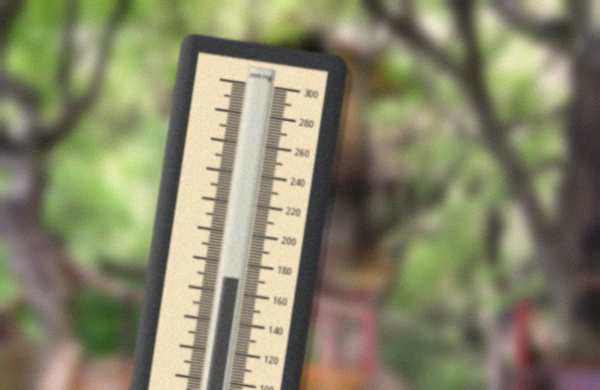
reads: 170
